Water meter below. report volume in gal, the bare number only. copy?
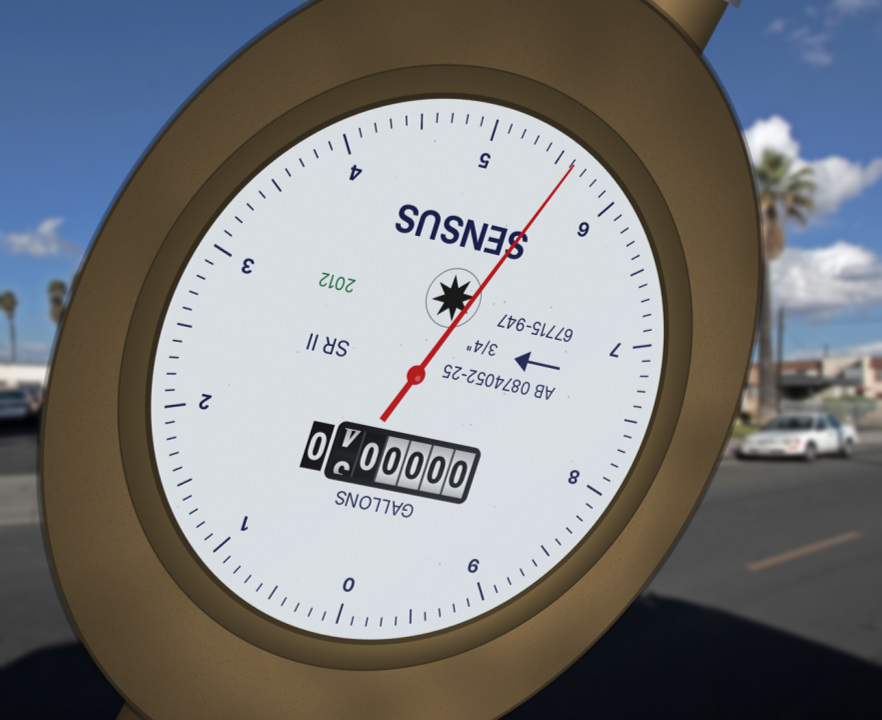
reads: 35.6
